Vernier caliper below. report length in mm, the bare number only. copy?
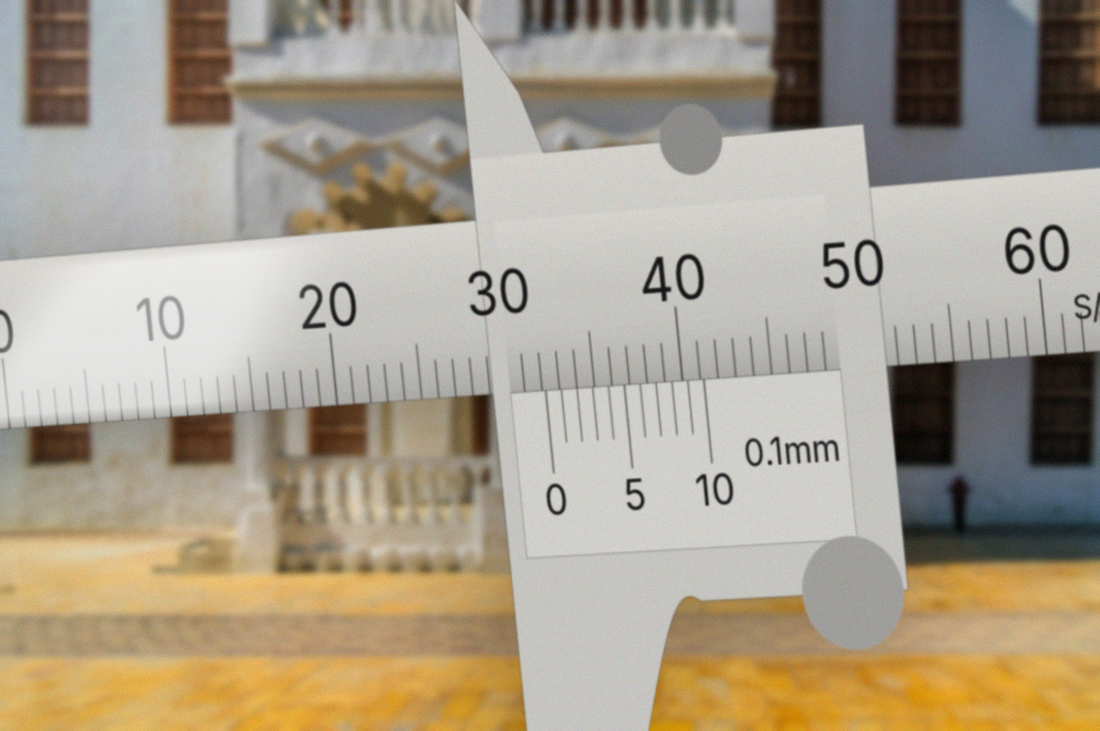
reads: 32.2
